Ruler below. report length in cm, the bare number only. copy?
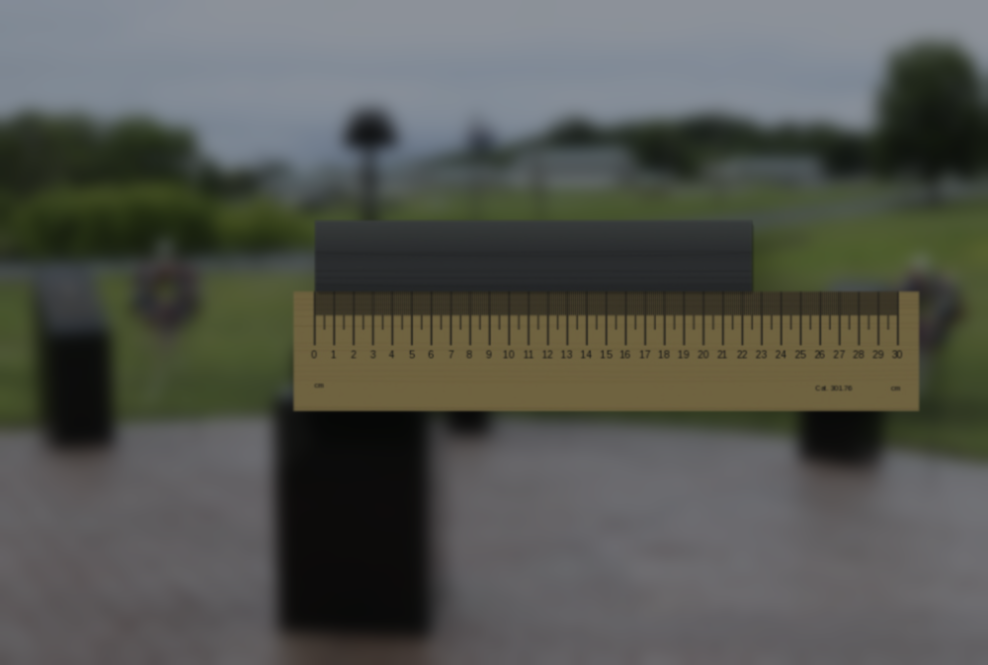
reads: 22.5
